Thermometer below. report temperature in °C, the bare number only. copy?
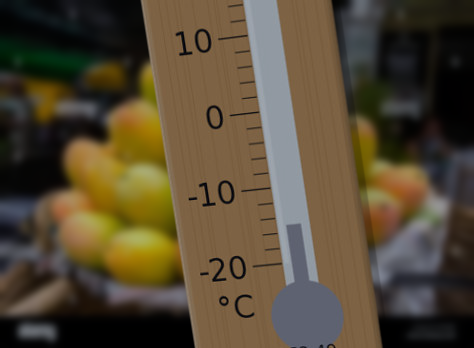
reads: -15
